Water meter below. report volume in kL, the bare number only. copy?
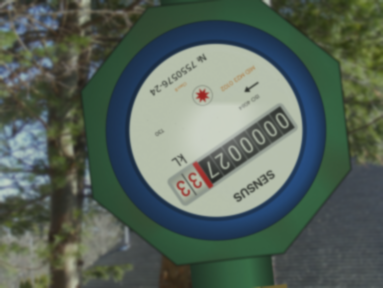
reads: 27.33
